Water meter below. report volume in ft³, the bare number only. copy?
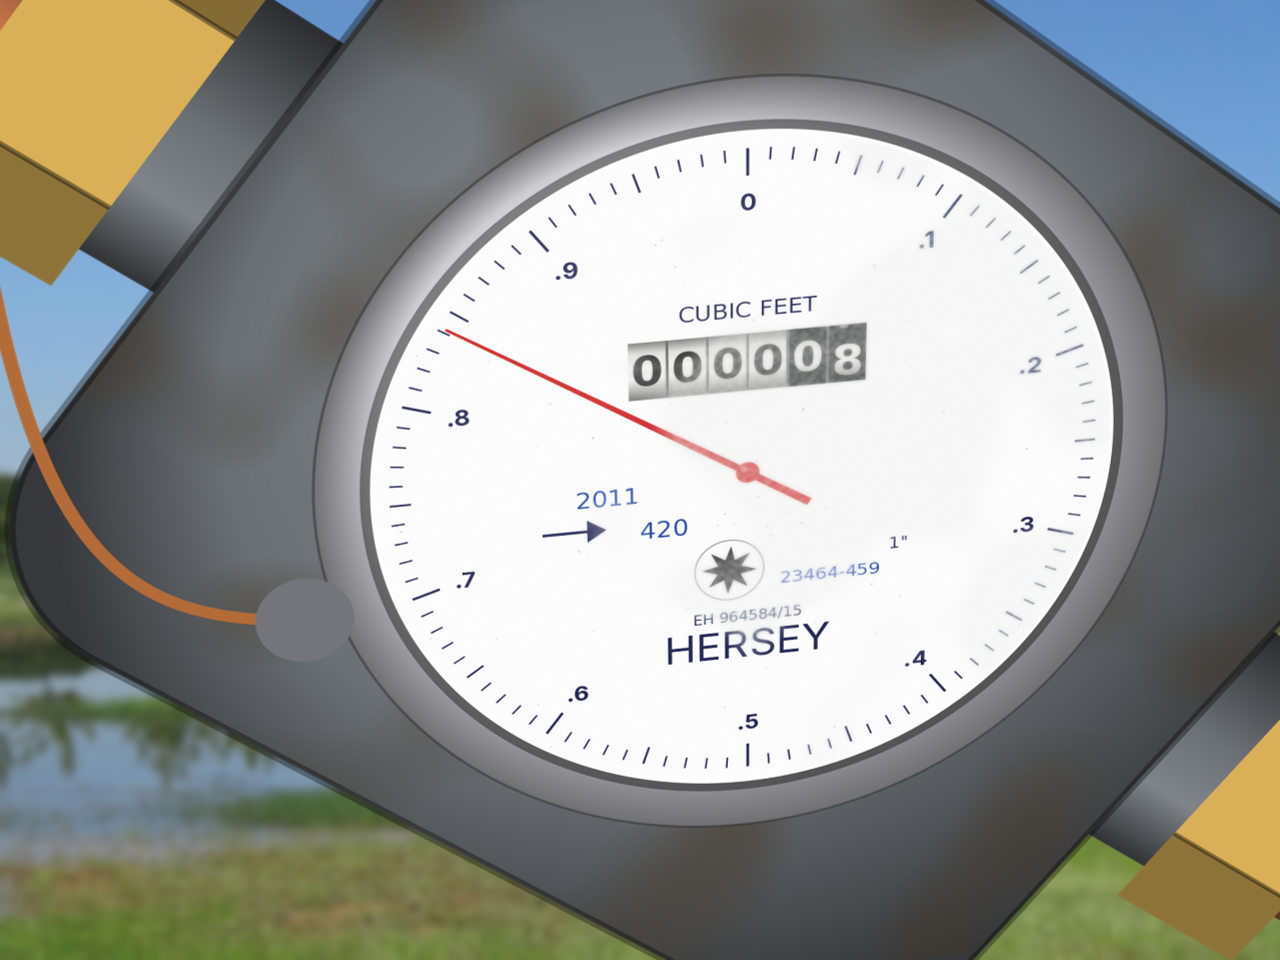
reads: 7.84
